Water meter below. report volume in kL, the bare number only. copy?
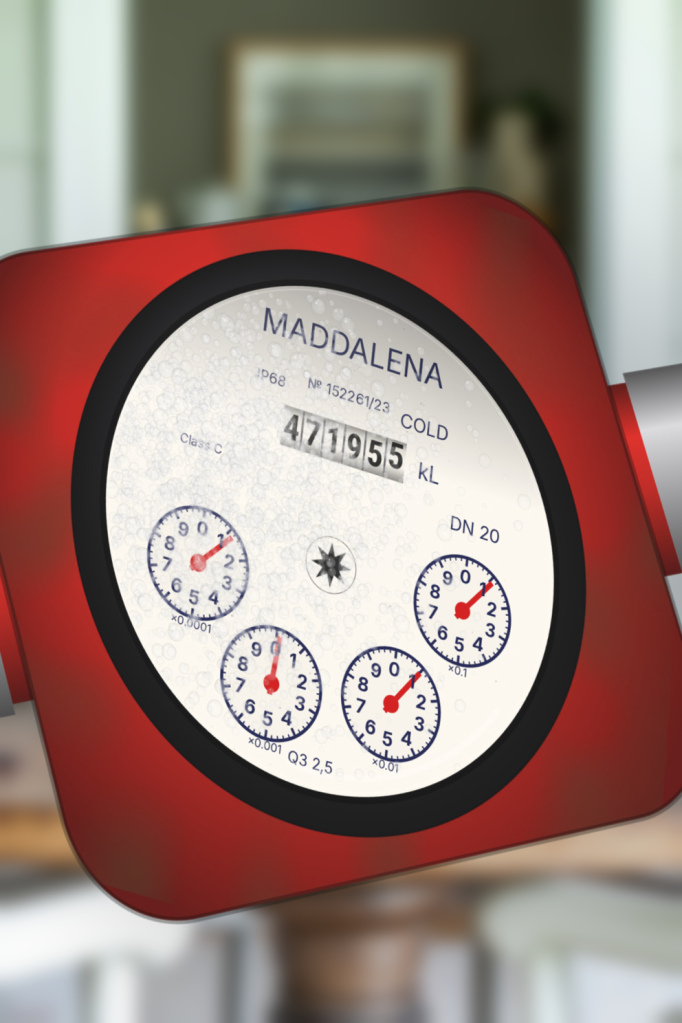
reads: 471955.1101
